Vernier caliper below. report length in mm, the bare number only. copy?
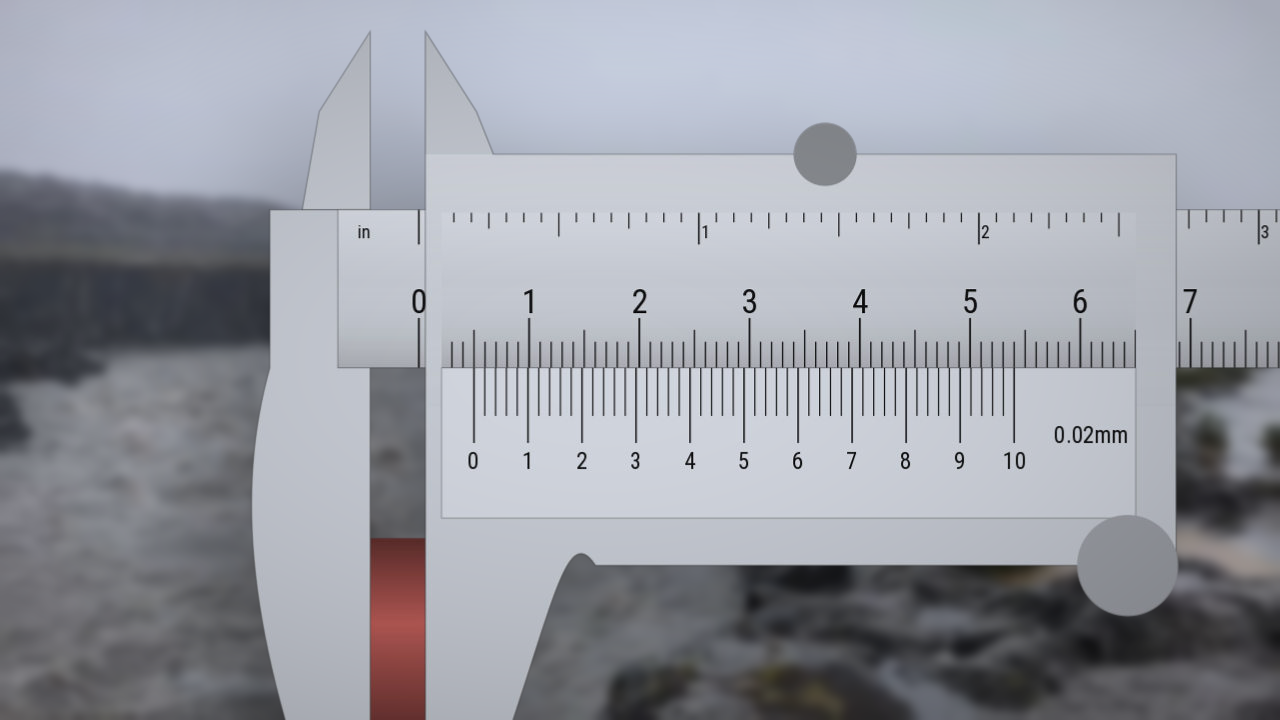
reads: 5.0
